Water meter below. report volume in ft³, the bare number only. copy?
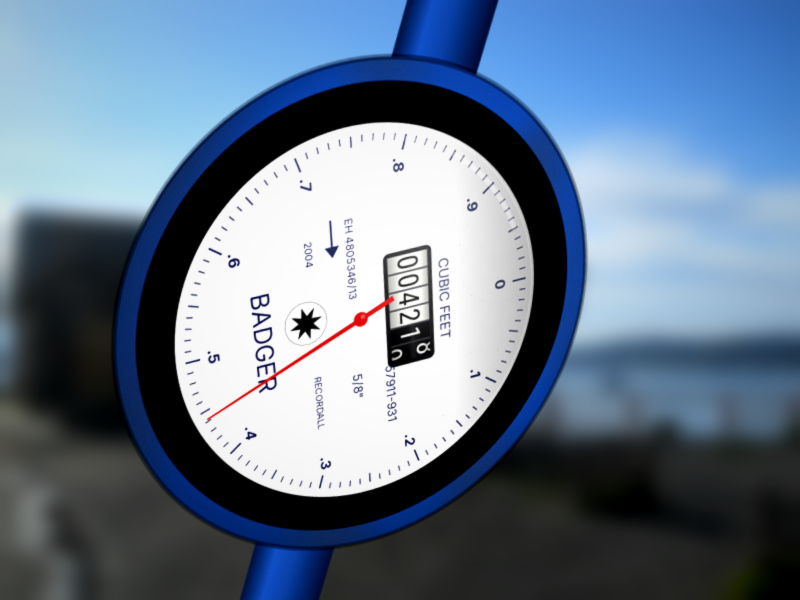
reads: 4218.44
